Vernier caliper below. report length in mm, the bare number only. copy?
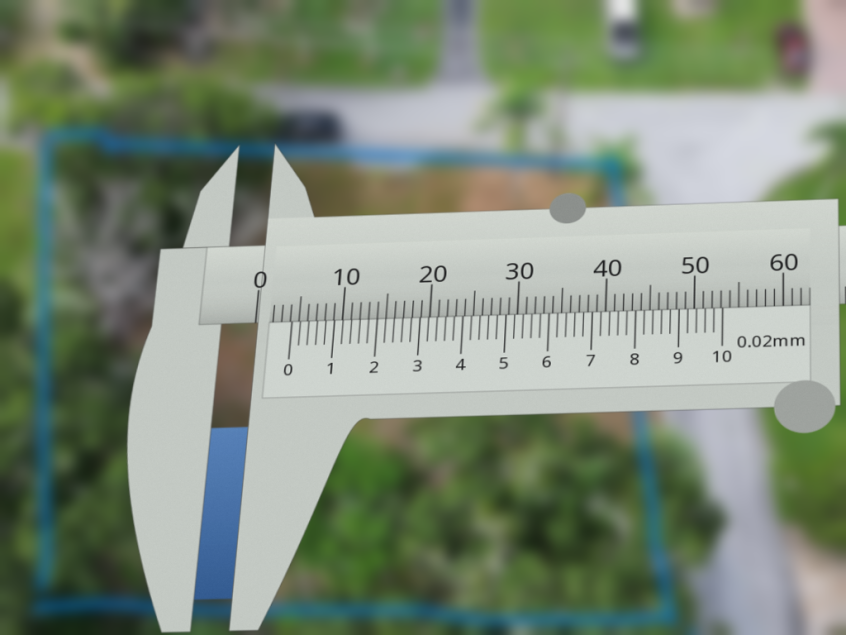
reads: 4.2
